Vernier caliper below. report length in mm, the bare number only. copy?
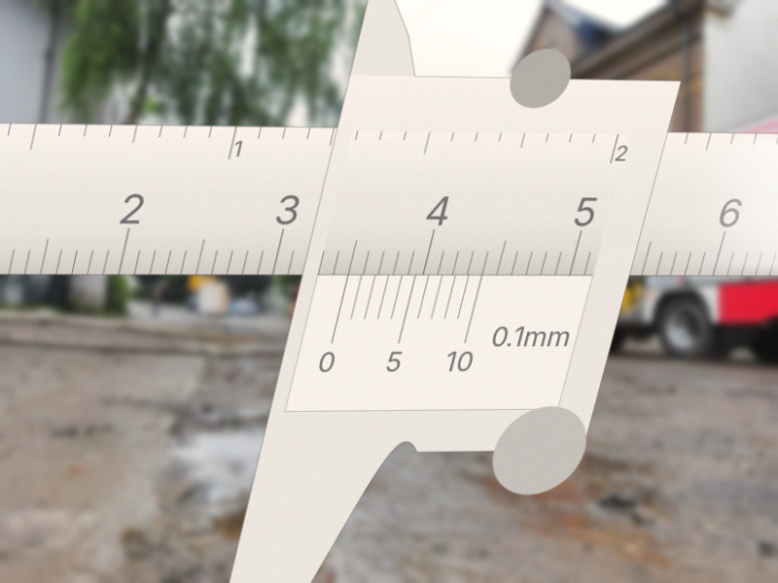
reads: 35.0
